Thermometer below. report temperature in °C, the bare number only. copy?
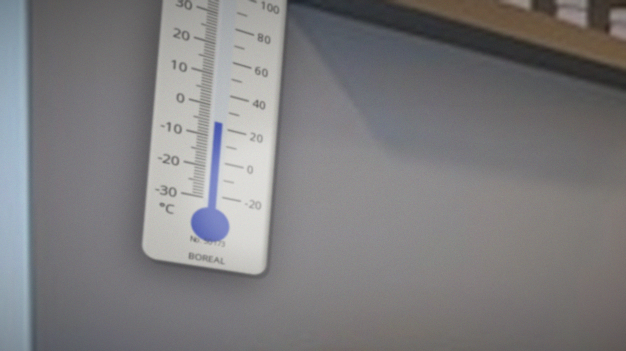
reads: -5
